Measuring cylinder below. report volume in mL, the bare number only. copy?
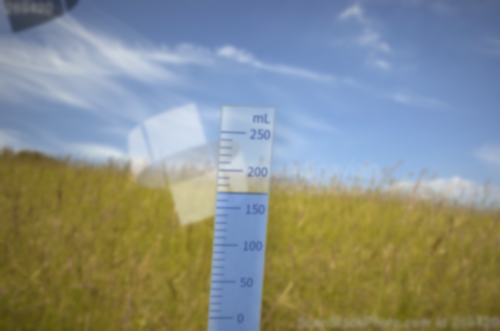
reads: 170
